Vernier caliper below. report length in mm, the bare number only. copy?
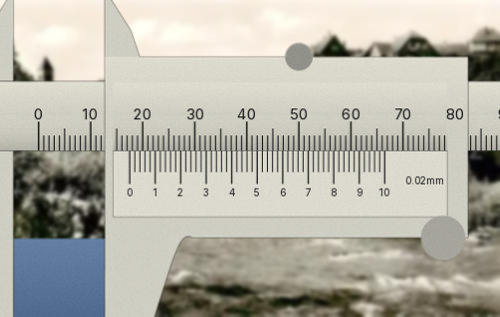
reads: 17.5
